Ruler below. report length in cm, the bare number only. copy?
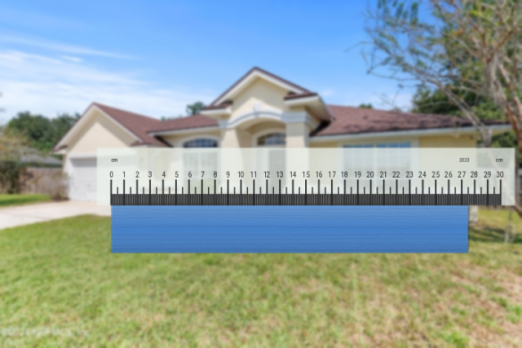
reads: 27.5
